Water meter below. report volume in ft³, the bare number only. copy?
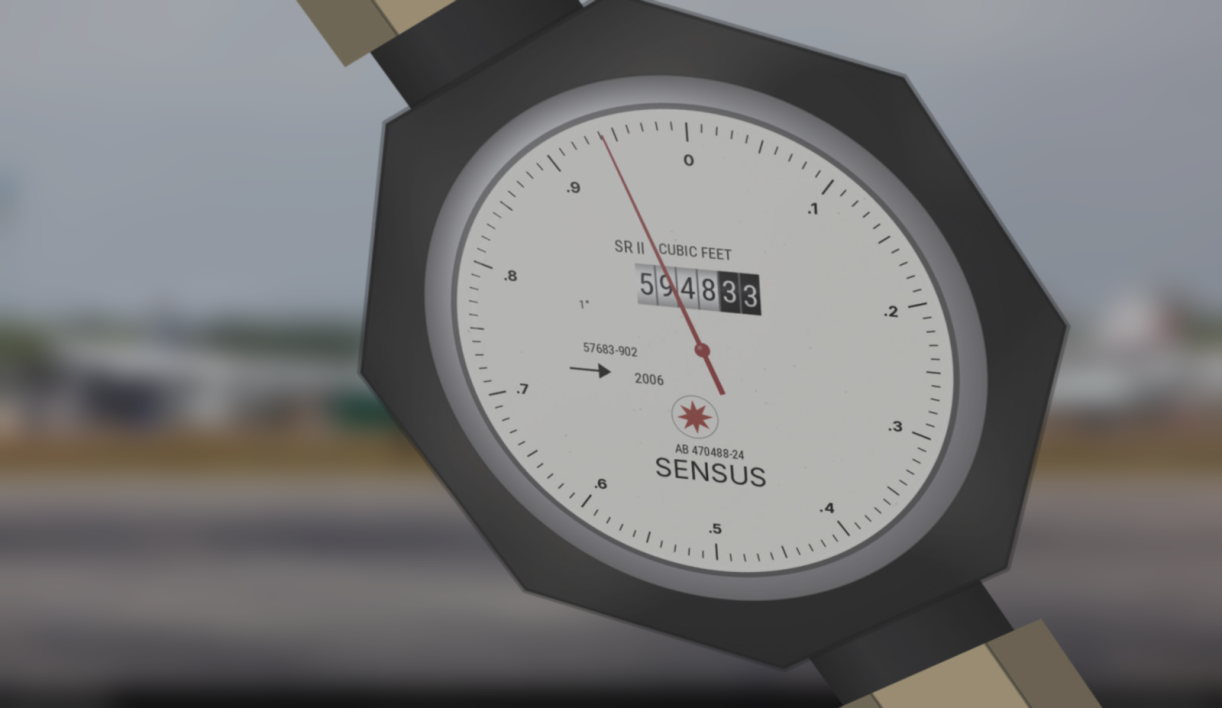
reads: 594832.94
